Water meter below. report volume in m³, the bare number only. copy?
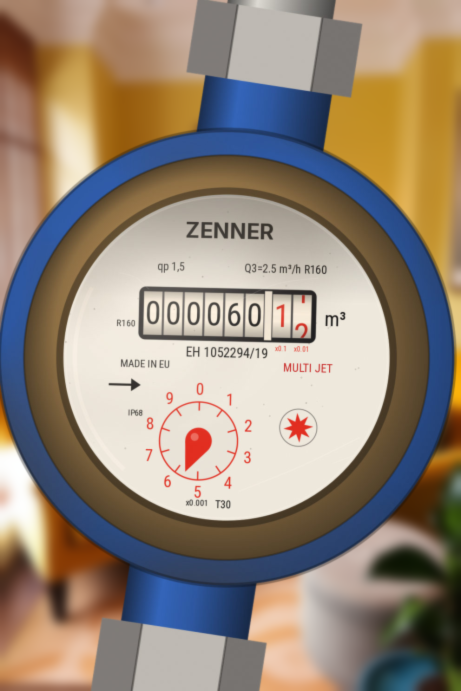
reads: 60.115
